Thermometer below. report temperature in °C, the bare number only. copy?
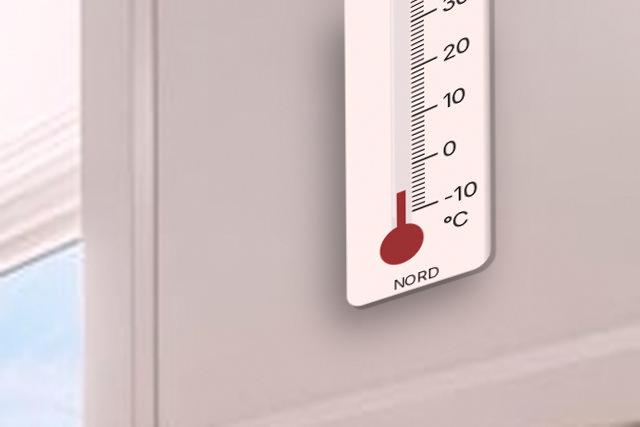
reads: -5
